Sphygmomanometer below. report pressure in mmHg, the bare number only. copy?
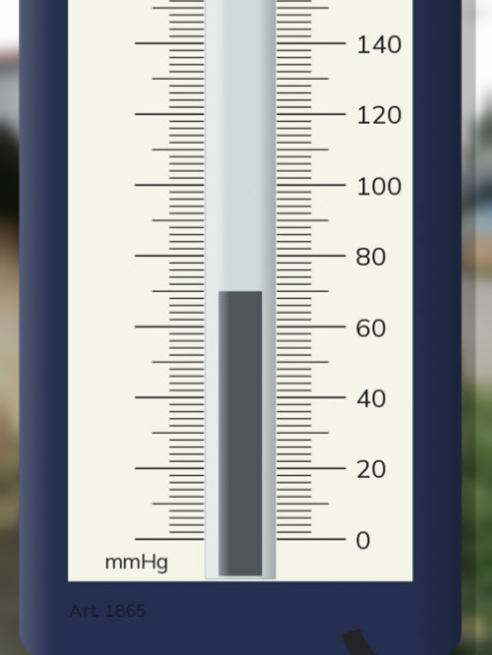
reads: 70
